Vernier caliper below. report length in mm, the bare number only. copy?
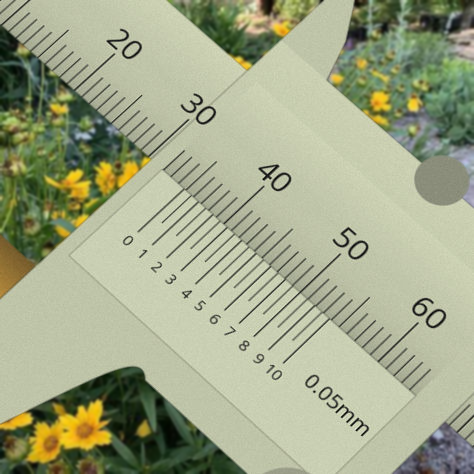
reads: 34.8
